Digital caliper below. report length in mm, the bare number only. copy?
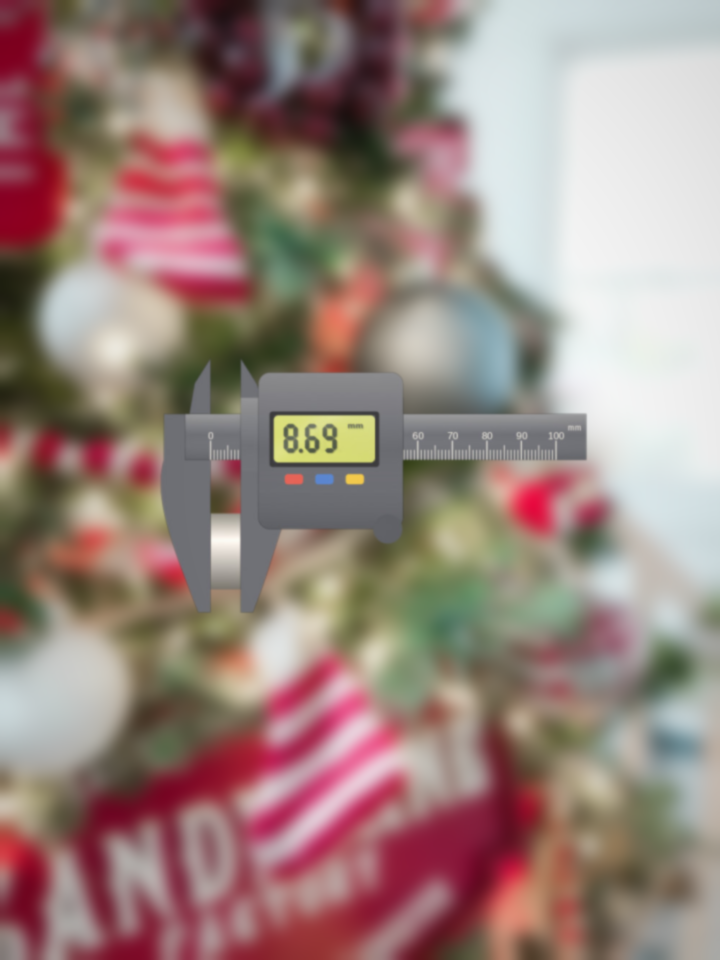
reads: 8.69
